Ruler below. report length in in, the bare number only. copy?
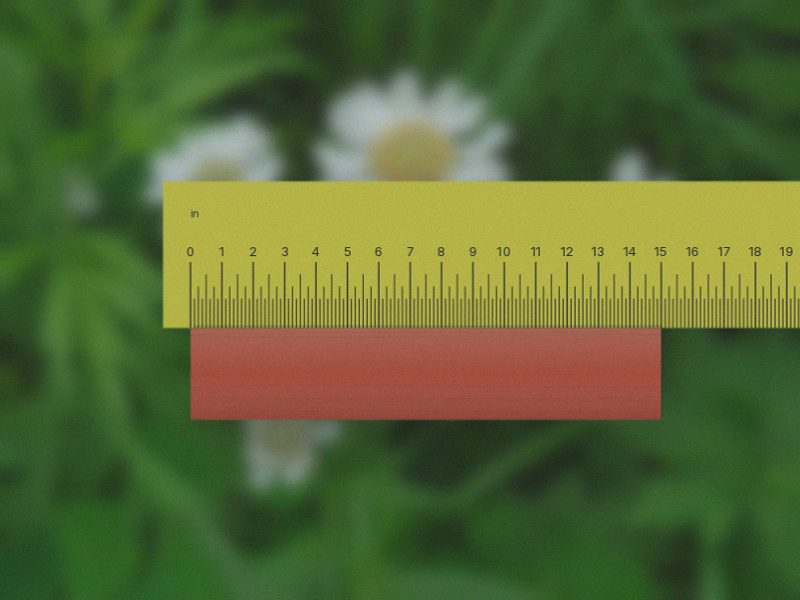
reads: 15
